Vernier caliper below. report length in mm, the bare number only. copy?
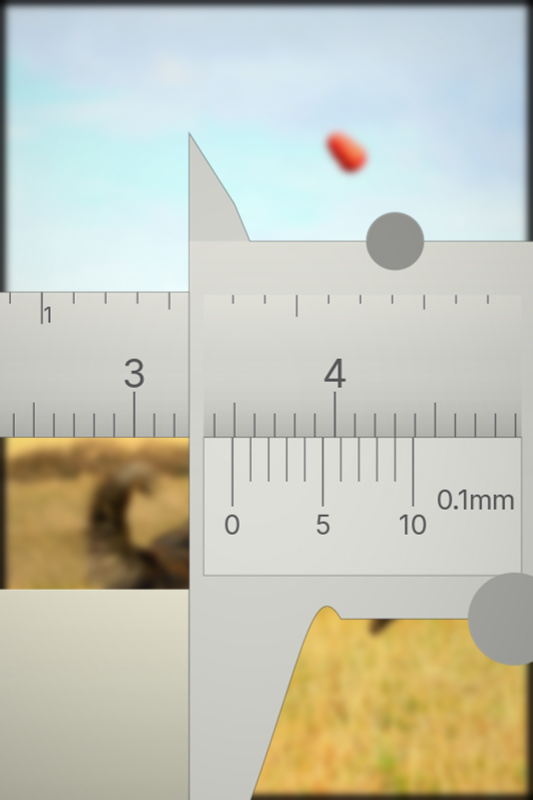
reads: 34.9
